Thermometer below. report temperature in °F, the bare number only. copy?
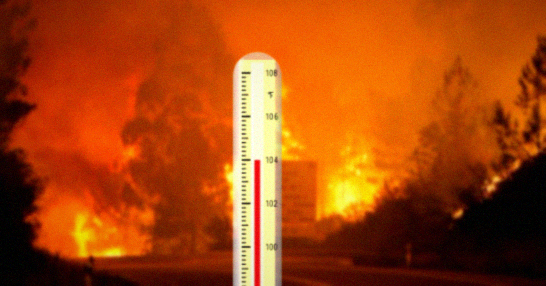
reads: 104
